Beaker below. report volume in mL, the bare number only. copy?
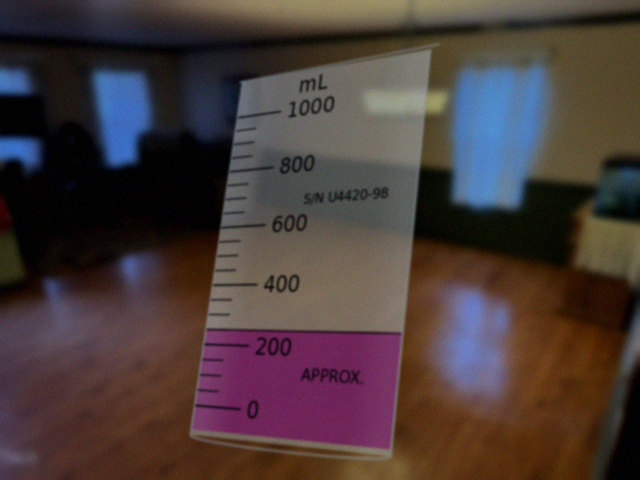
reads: 250
